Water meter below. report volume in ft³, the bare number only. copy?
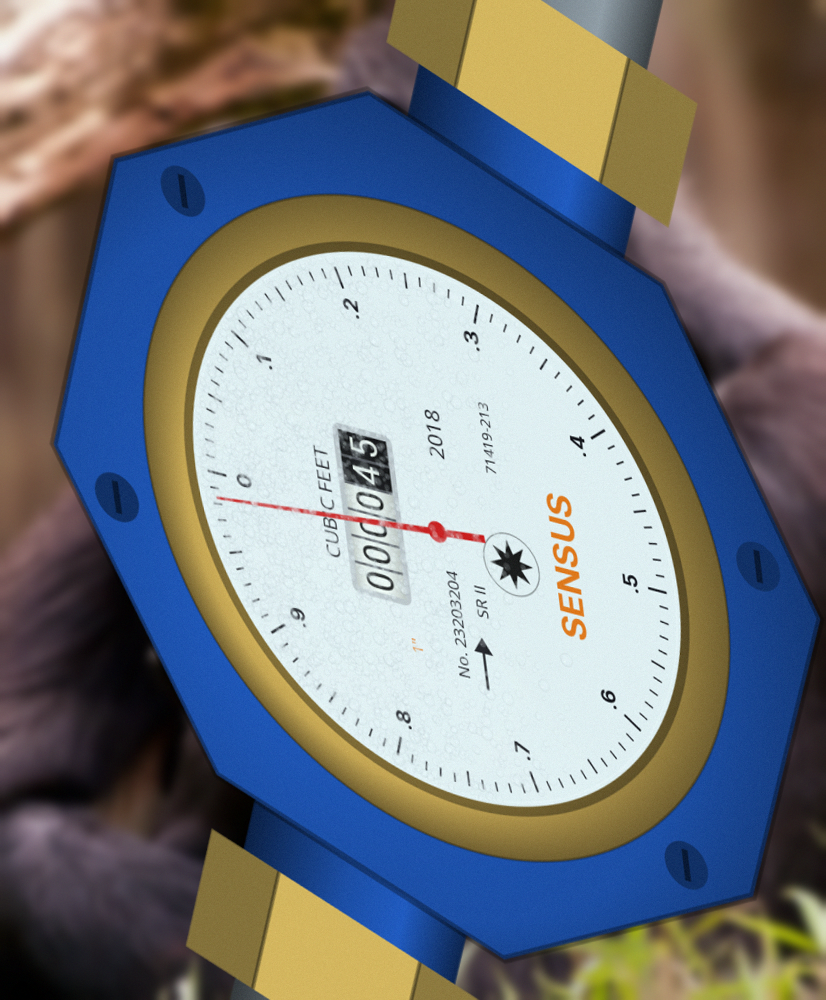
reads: 44.98
